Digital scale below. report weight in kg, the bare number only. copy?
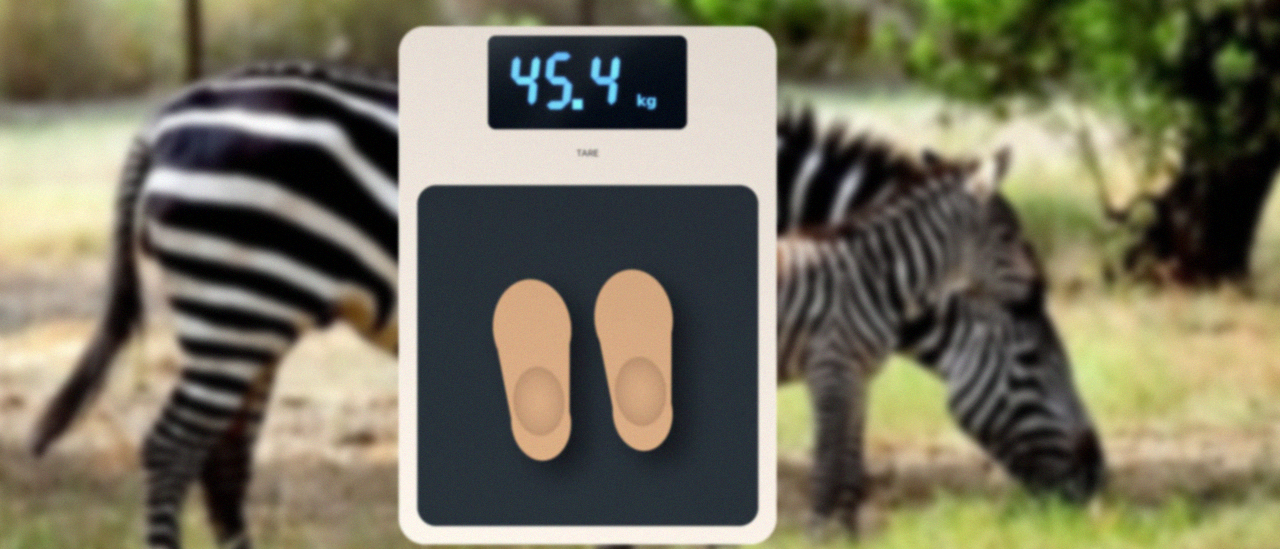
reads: 45.4
